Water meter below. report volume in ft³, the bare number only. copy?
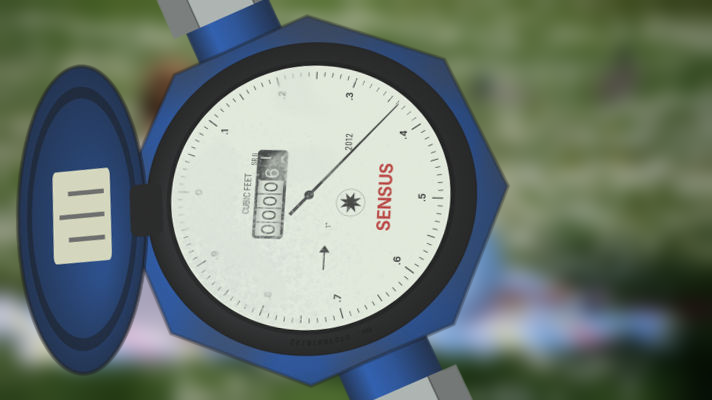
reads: 61.36
